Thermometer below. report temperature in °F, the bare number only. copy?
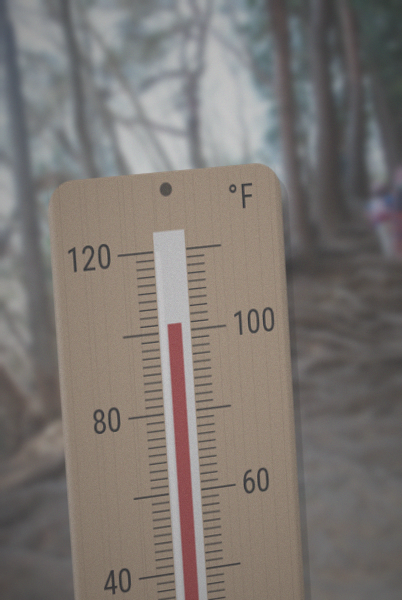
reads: 102
